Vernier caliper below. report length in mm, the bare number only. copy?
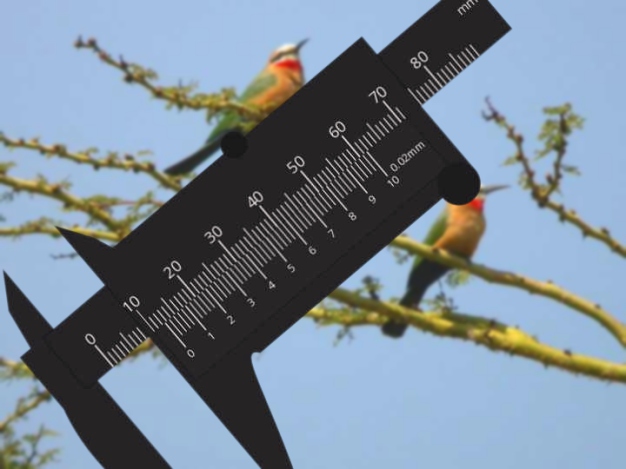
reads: 12.6
